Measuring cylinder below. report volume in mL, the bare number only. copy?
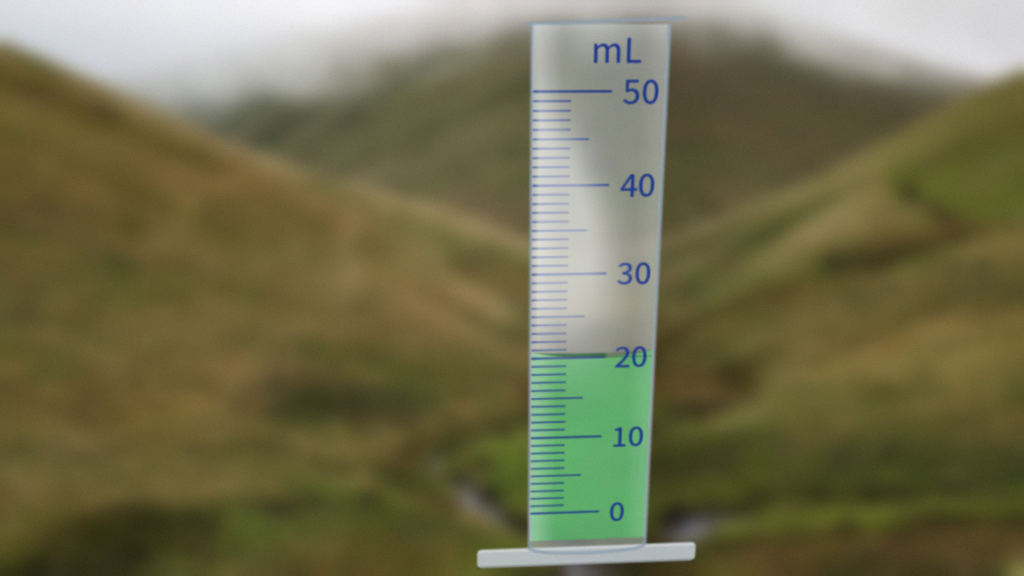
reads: 20
